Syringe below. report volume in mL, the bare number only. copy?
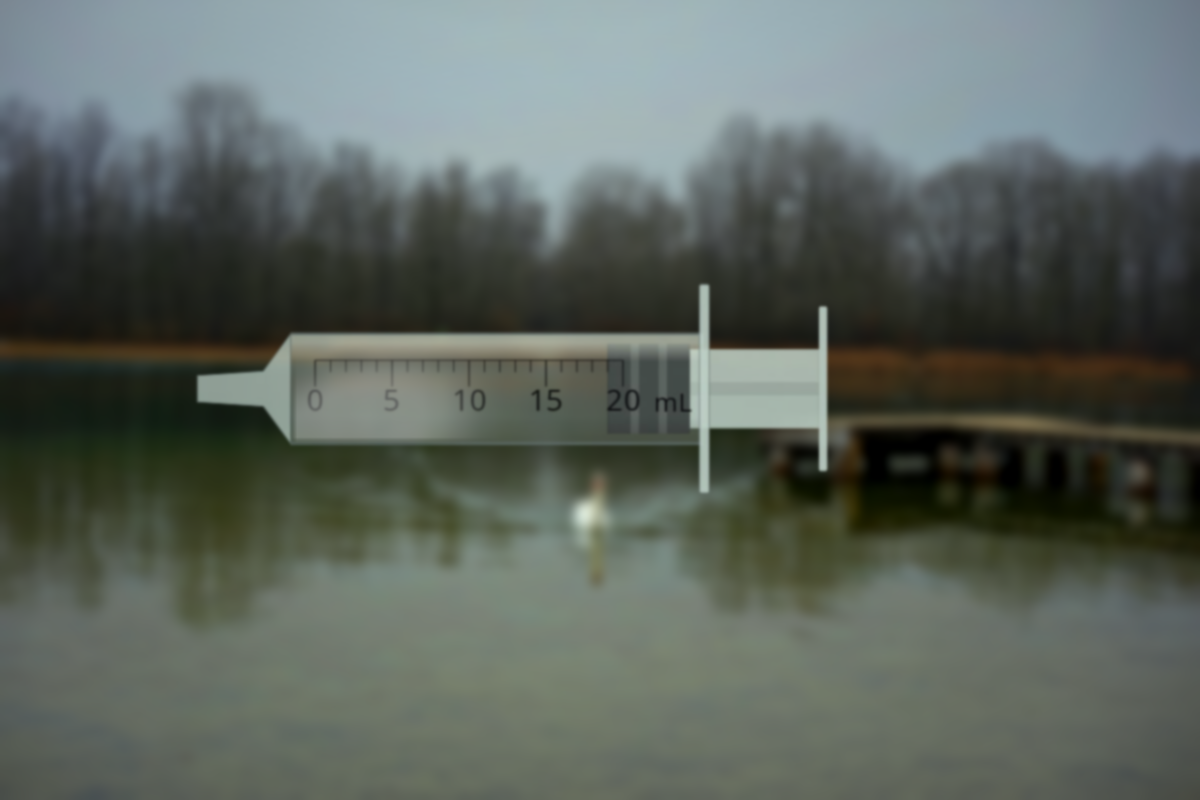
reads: 19
